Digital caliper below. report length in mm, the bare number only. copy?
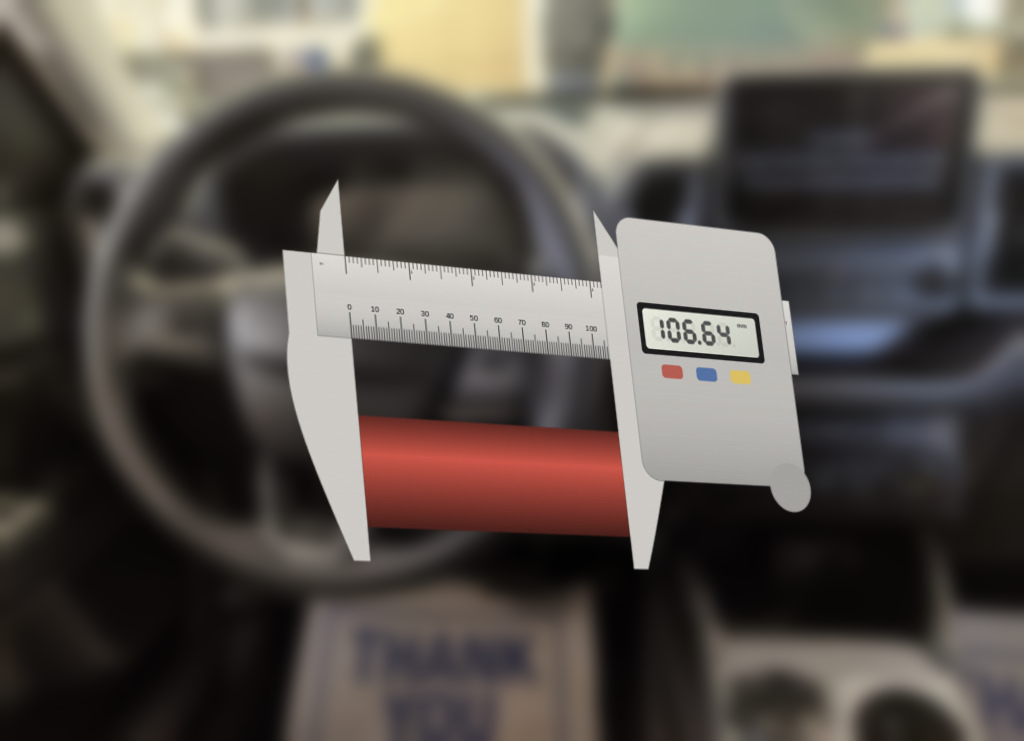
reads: 106.64
